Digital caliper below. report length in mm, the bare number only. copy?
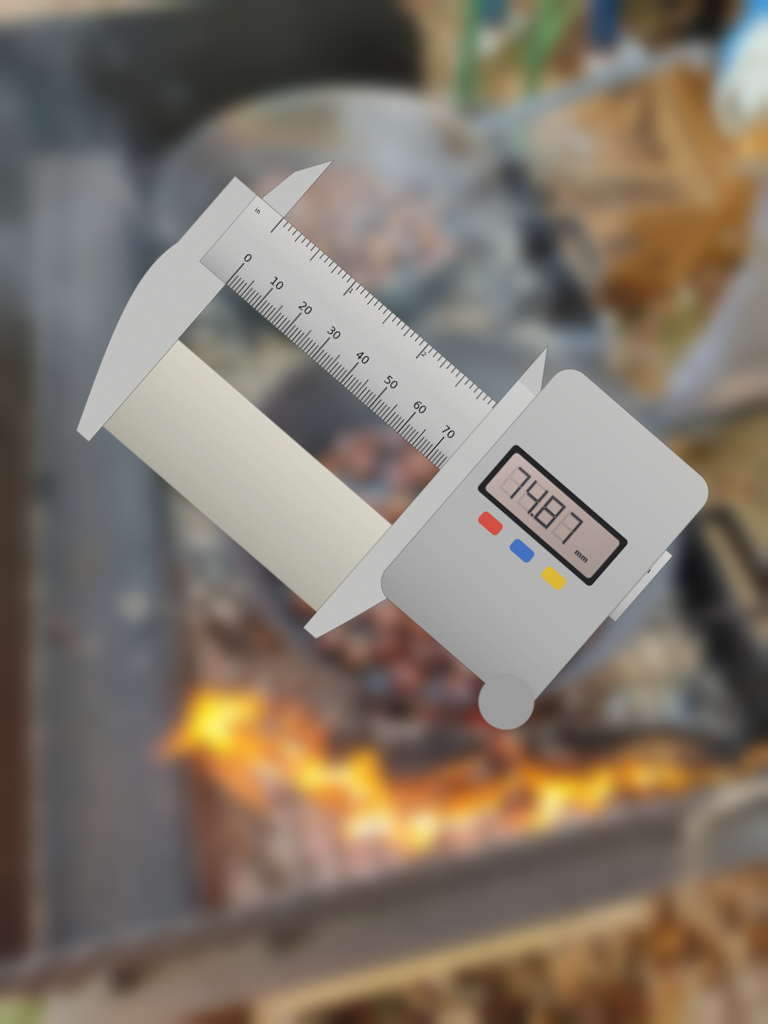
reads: 74.87
